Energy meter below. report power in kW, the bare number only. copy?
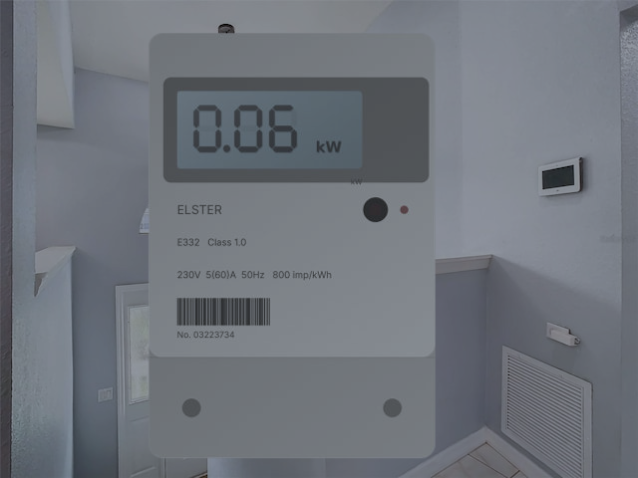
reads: 0.06
